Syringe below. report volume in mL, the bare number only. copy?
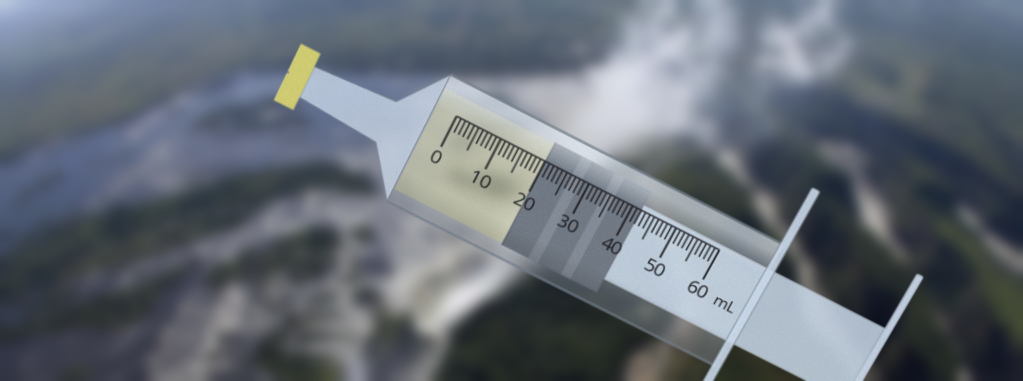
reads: 20
